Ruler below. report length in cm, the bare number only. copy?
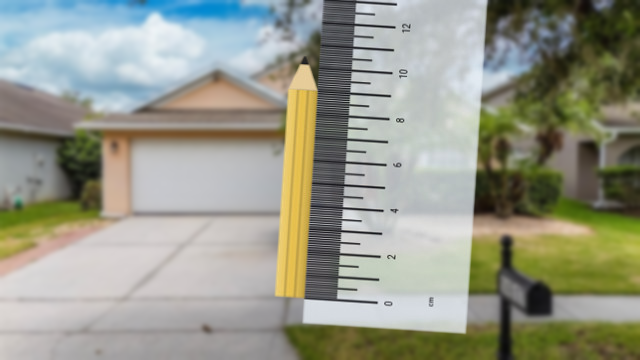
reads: 10.5
